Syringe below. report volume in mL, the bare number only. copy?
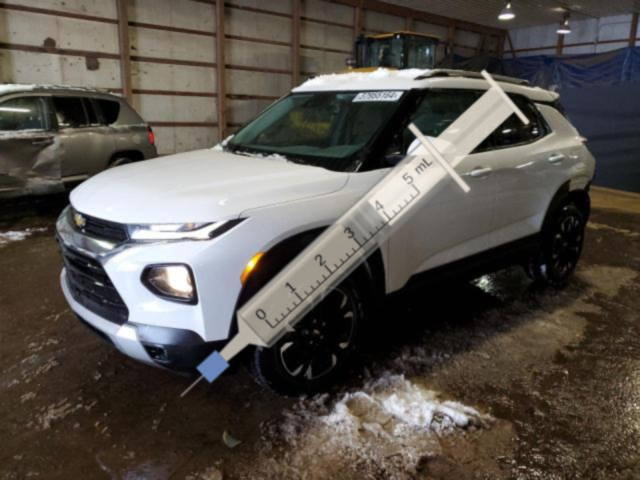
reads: 3
